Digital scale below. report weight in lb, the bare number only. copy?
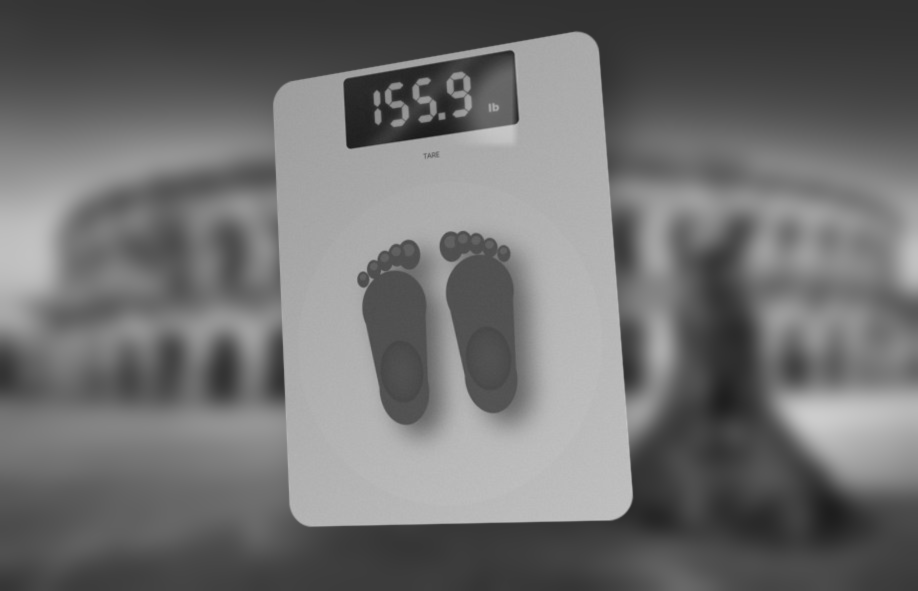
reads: 155.9
